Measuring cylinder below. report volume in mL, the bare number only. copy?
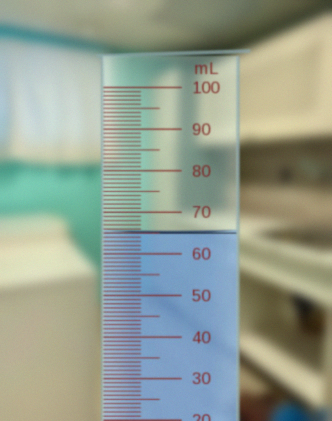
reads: 65
